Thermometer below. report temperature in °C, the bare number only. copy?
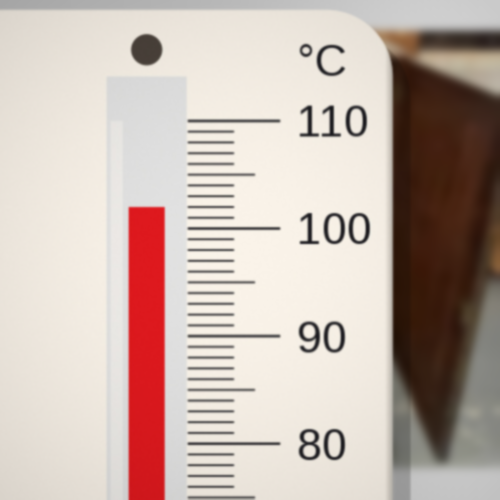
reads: 102
